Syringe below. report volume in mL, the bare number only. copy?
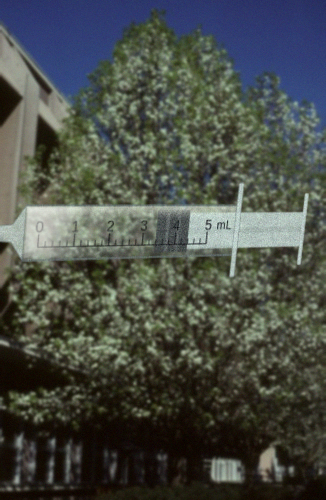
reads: 3.4
